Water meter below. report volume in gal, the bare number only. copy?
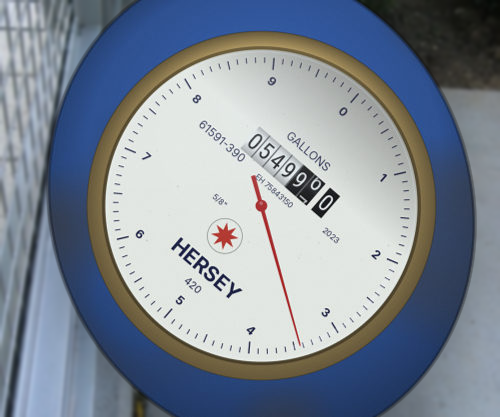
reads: 549963.4
